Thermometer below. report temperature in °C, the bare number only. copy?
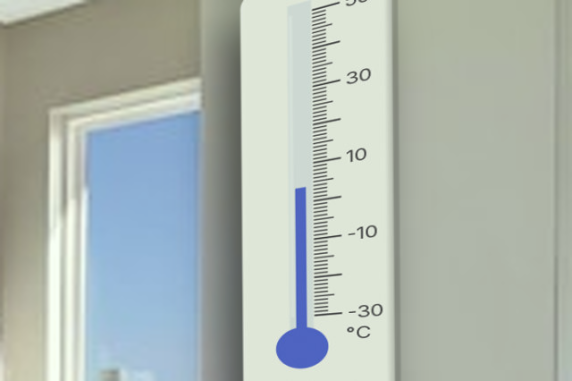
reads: 4
